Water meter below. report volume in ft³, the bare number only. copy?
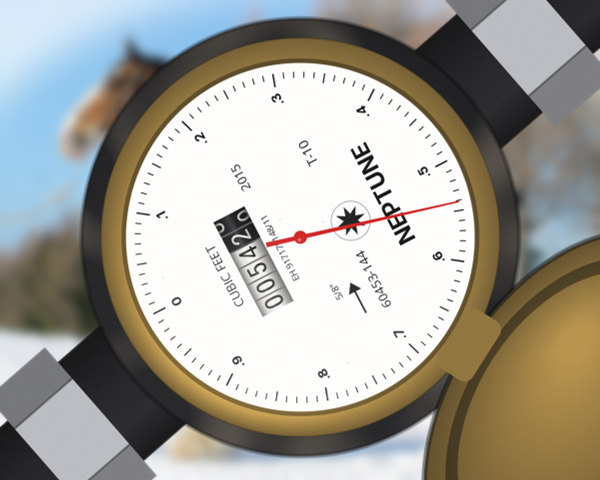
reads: 5428.54
